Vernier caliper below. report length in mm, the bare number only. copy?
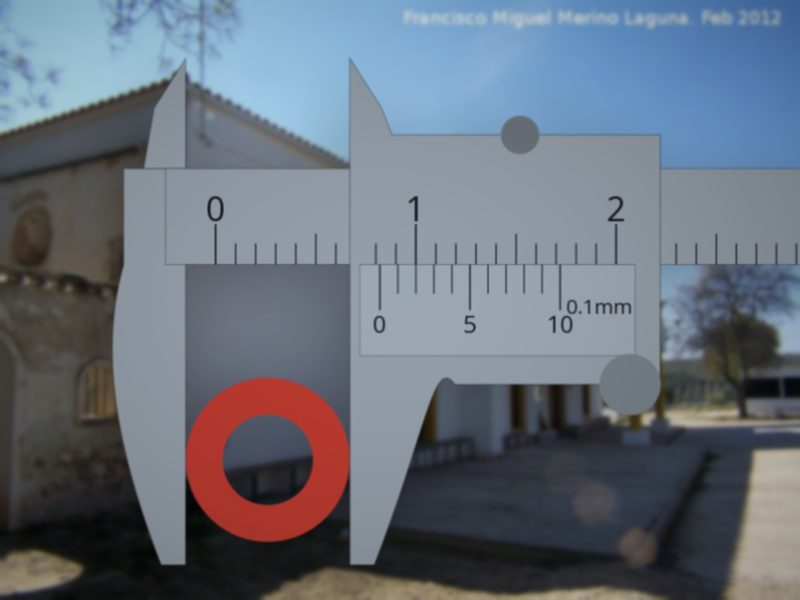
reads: 8.2
